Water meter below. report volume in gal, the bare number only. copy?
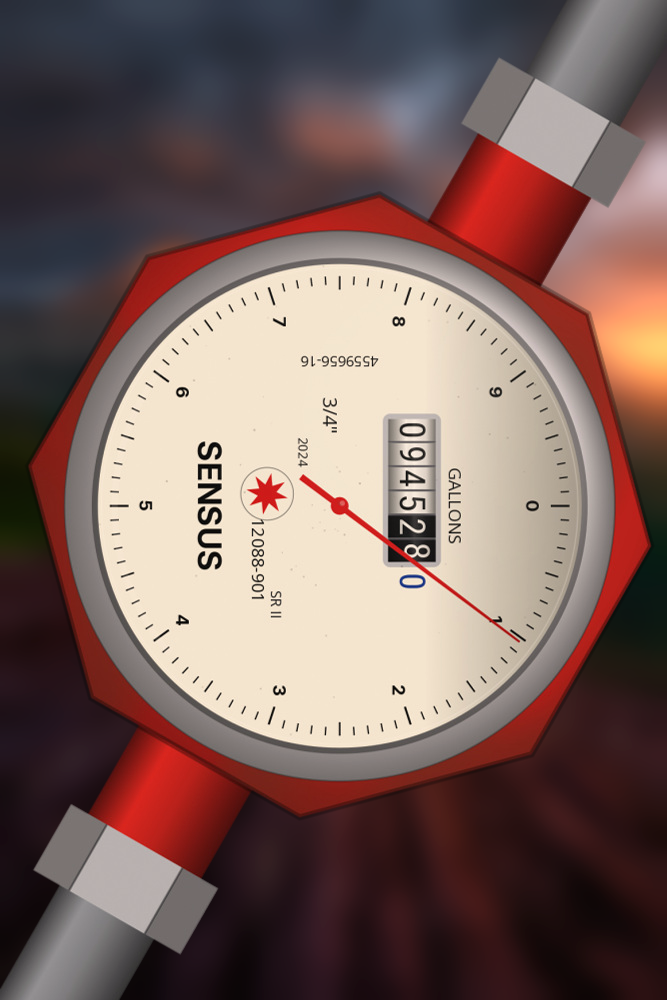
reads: 945281.0
